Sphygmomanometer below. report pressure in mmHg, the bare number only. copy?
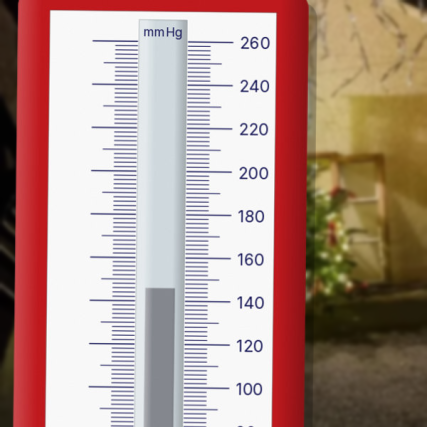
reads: 146
